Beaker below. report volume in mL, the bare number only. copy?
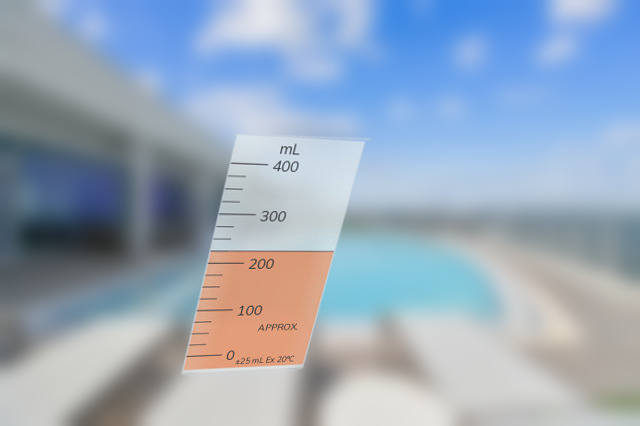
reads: 225
